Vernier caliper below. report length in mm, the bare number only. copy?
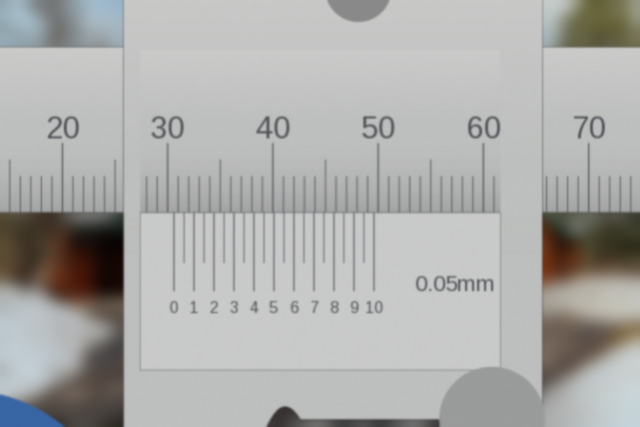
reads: 30.6
